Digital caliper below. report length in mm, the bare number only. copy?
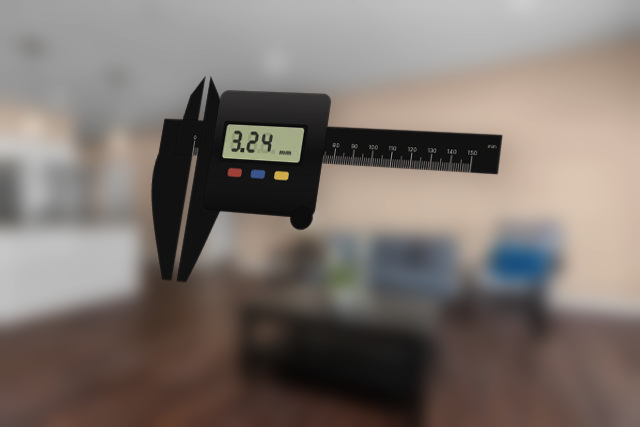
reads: 3.24
